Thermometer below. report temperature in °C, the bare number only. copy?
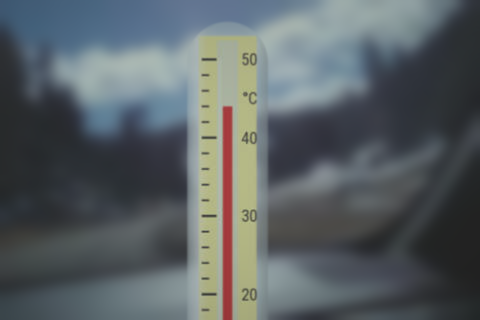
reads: 44
